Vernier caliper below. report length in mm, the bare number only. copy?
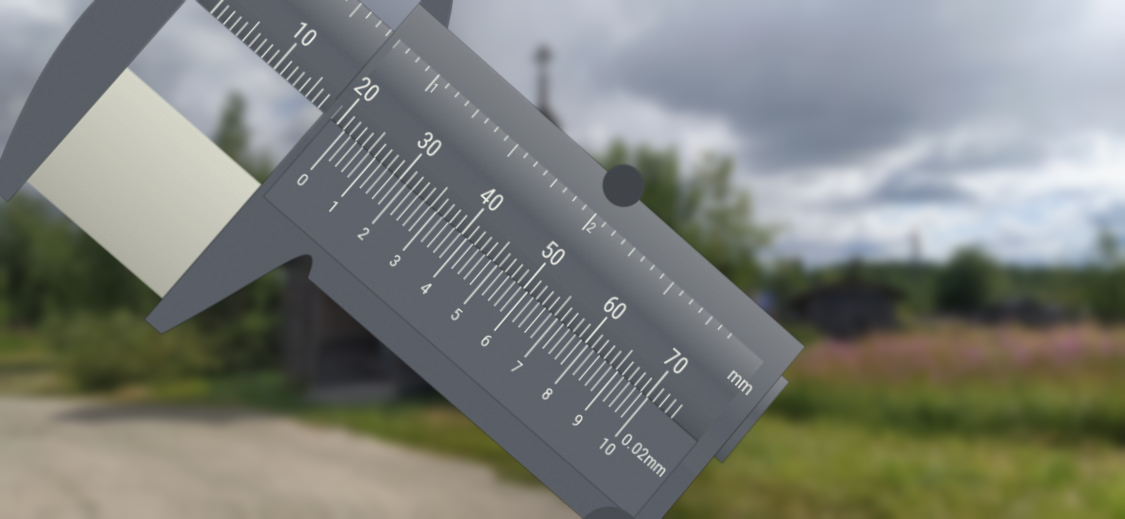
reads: 21.2
